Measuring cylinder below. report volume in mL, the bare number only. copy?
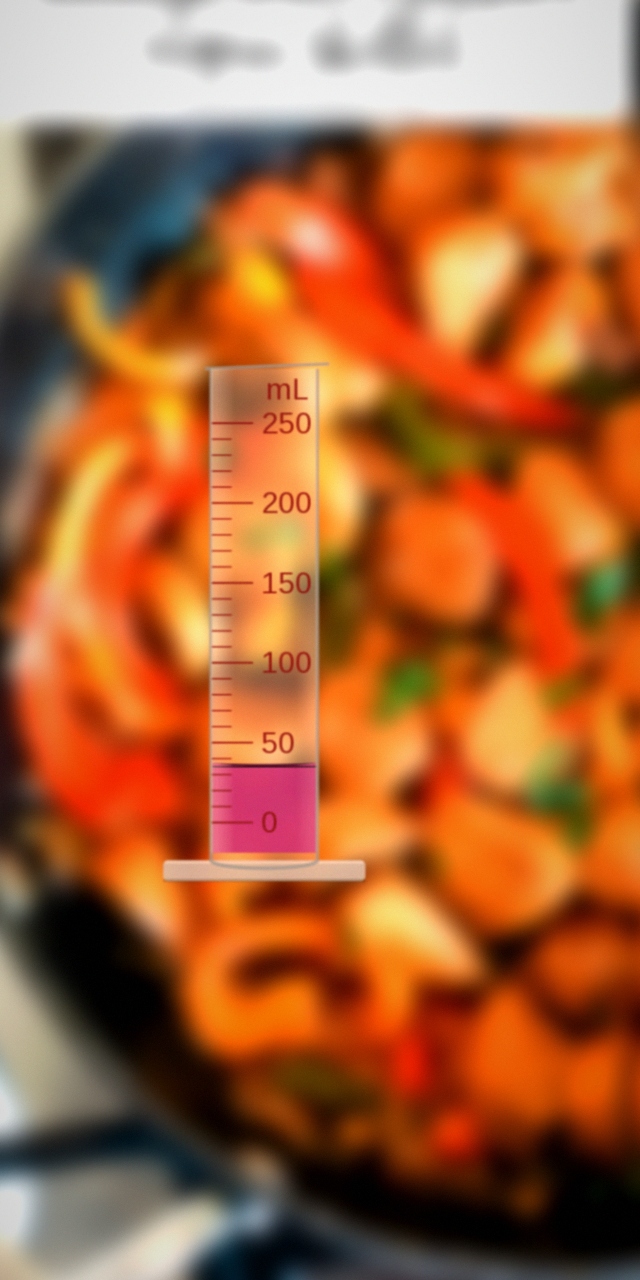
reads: 35
